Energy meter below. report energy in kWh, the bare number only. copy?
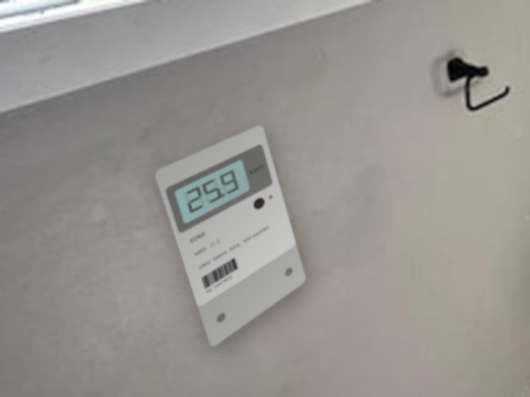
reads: 25.9
